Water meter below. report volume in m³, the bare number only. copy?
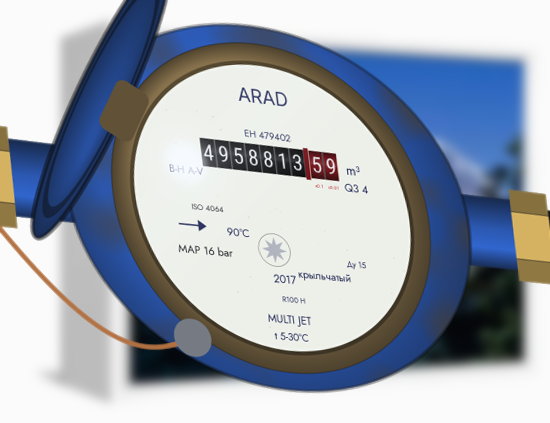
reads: 4958813.59
